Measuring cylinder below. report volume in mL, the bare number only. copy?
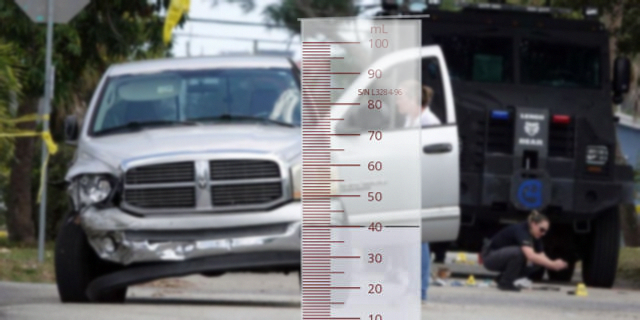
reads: 40
